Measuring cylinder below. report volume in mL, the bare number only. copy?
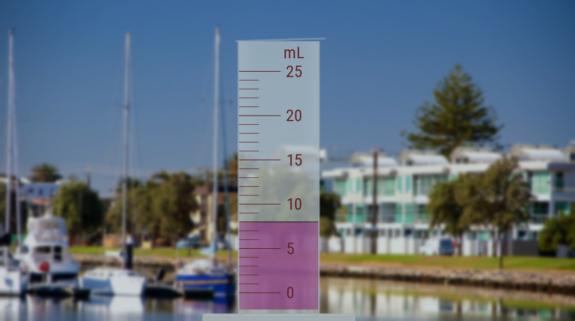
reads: 8
